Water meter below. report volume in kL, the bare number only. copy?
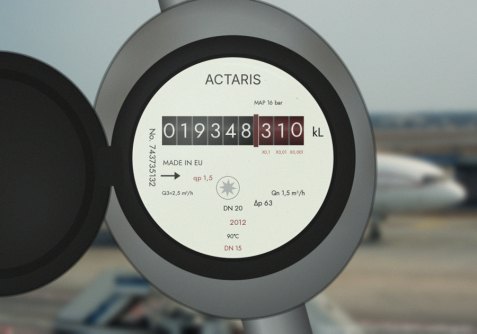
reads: 19348.310
